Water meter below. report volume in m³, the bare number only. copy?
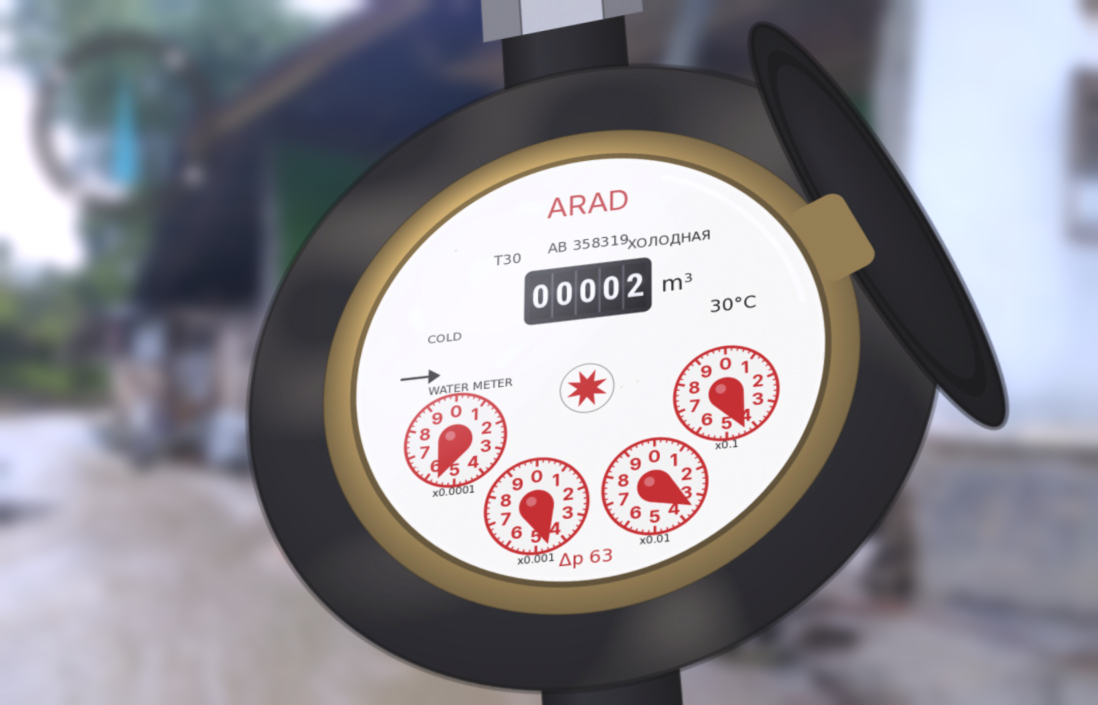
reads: 2.4345
